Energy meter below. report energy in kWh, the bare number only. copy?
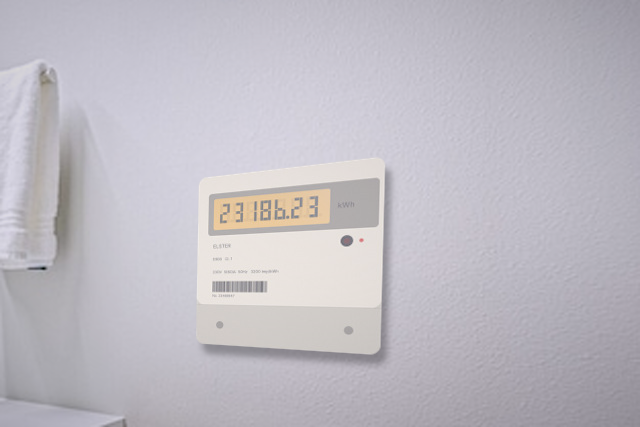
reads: 23186.23
